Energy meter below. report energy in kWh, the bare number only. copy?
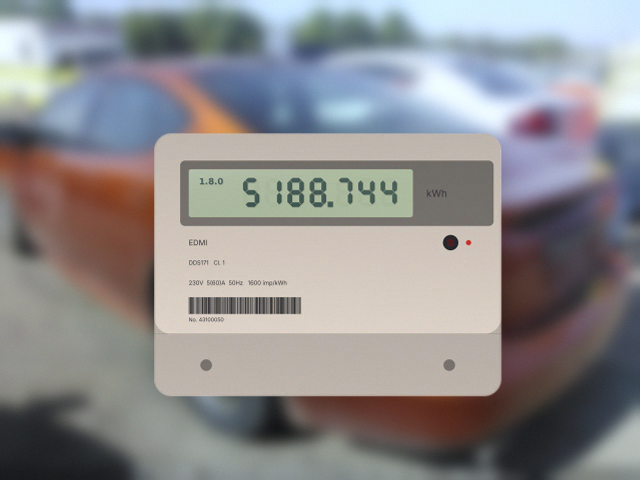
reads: 5188.744
